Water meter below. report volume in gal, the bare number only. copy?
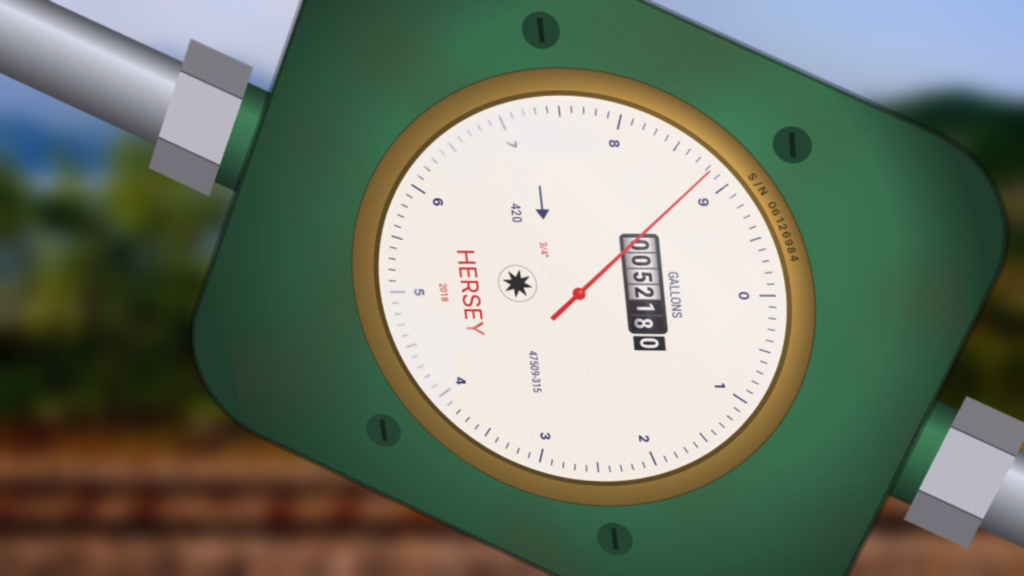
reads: 52178.8
